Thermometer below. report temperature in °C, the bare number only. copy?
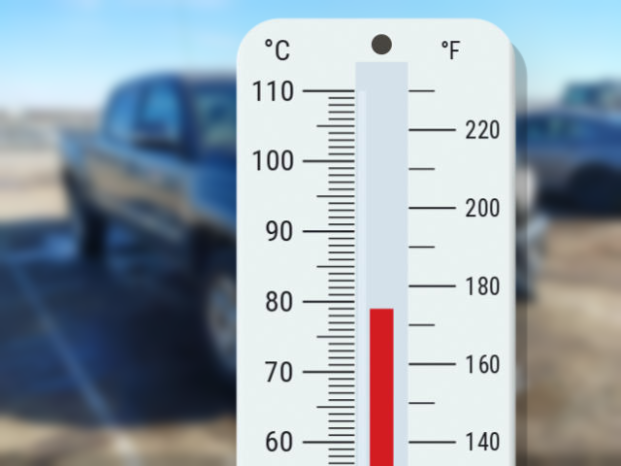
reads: 79
